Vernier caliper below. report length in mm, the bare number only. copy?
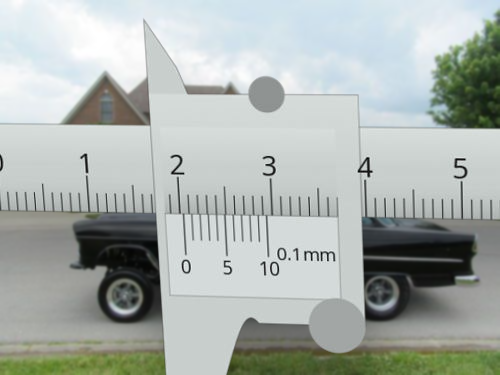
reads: 20.4
